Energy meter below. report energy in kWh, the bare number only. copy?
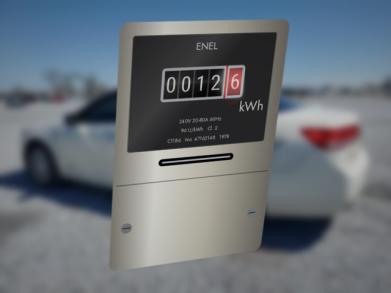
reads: 12.6
